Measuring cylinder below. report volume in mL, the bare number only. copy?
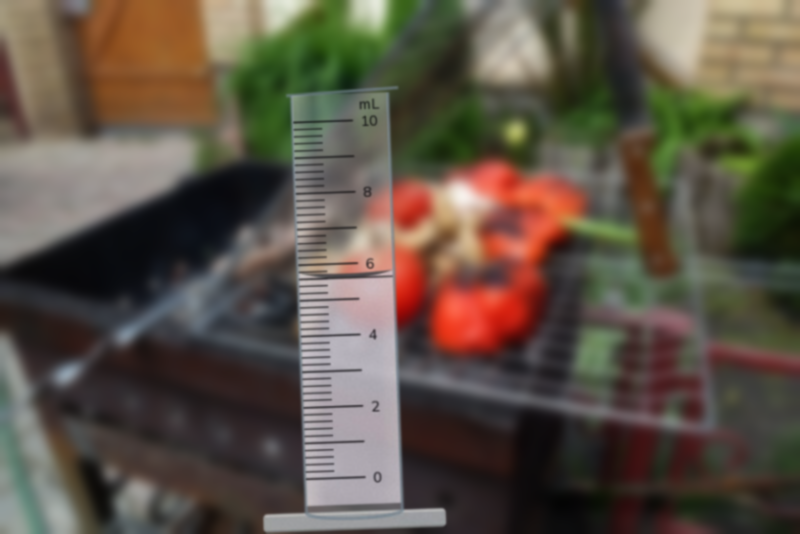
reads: 5.6
